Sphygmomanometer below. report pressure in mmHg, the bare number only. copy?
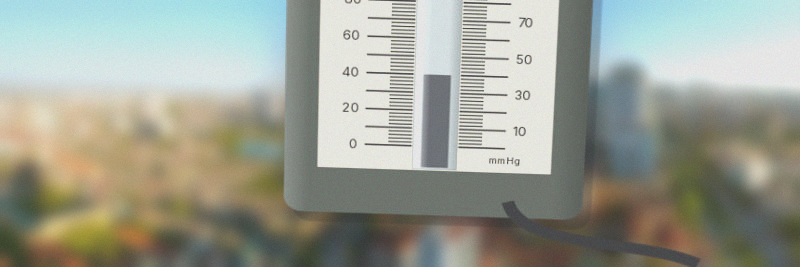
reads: 40
